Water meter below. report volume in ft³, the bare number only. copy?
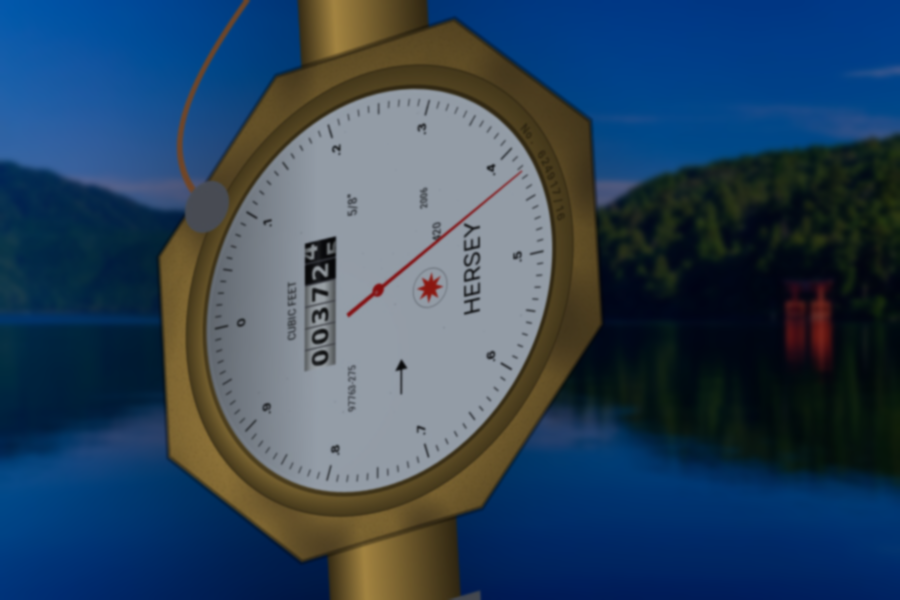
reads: 3724.42
